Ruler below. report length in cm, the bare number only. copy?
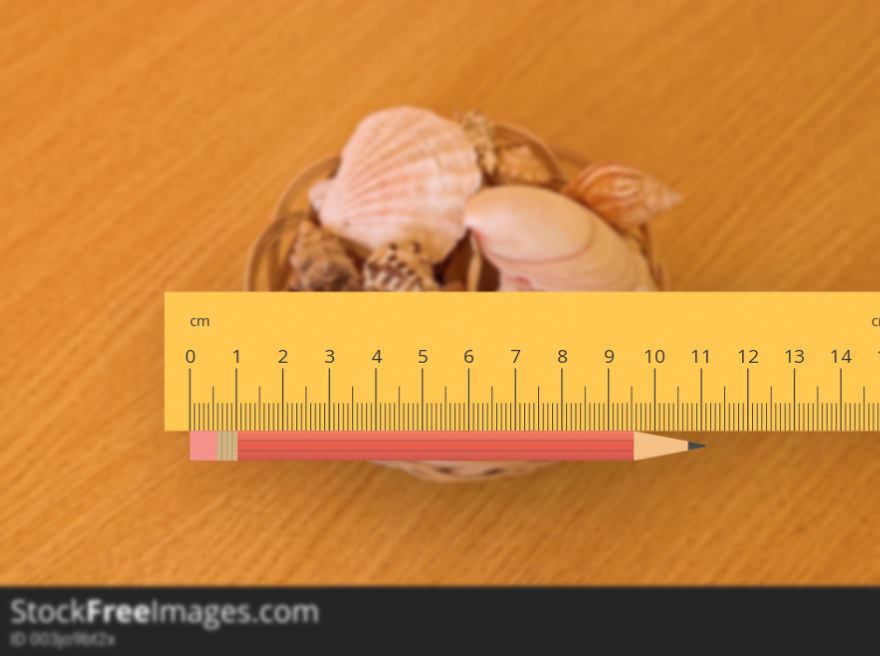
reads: 11.1
